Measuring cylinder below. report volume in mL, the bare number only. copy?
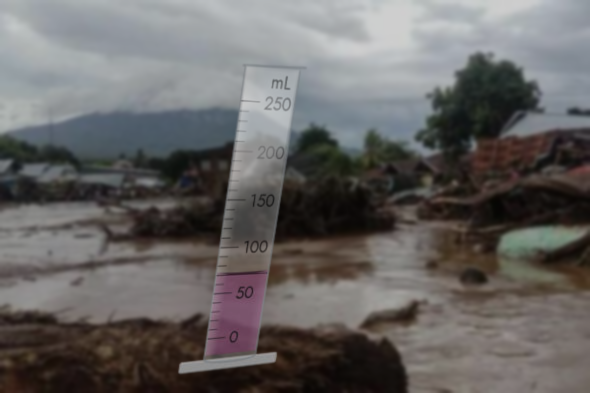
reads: 70
